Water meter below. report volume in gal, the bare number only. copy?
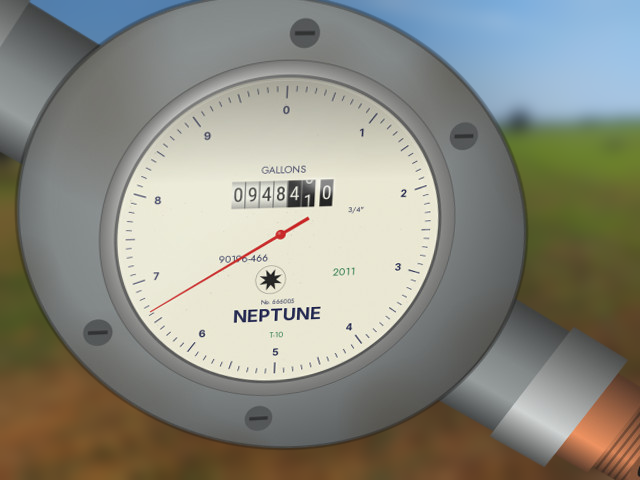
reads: 948406.6
